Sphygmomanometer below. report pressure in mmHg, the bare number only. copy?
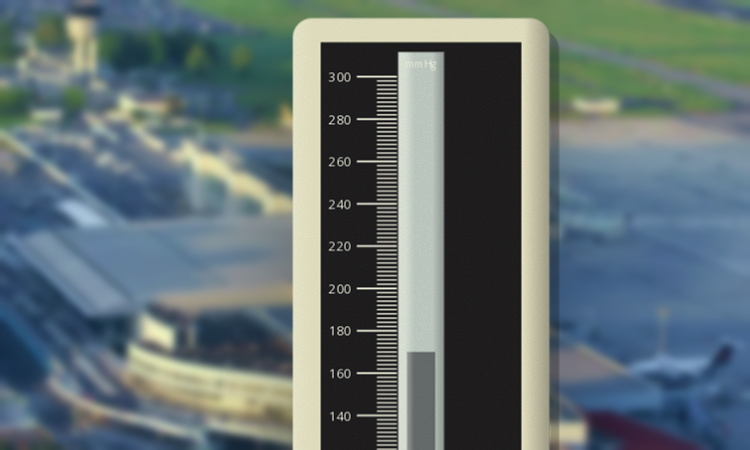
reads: 170
